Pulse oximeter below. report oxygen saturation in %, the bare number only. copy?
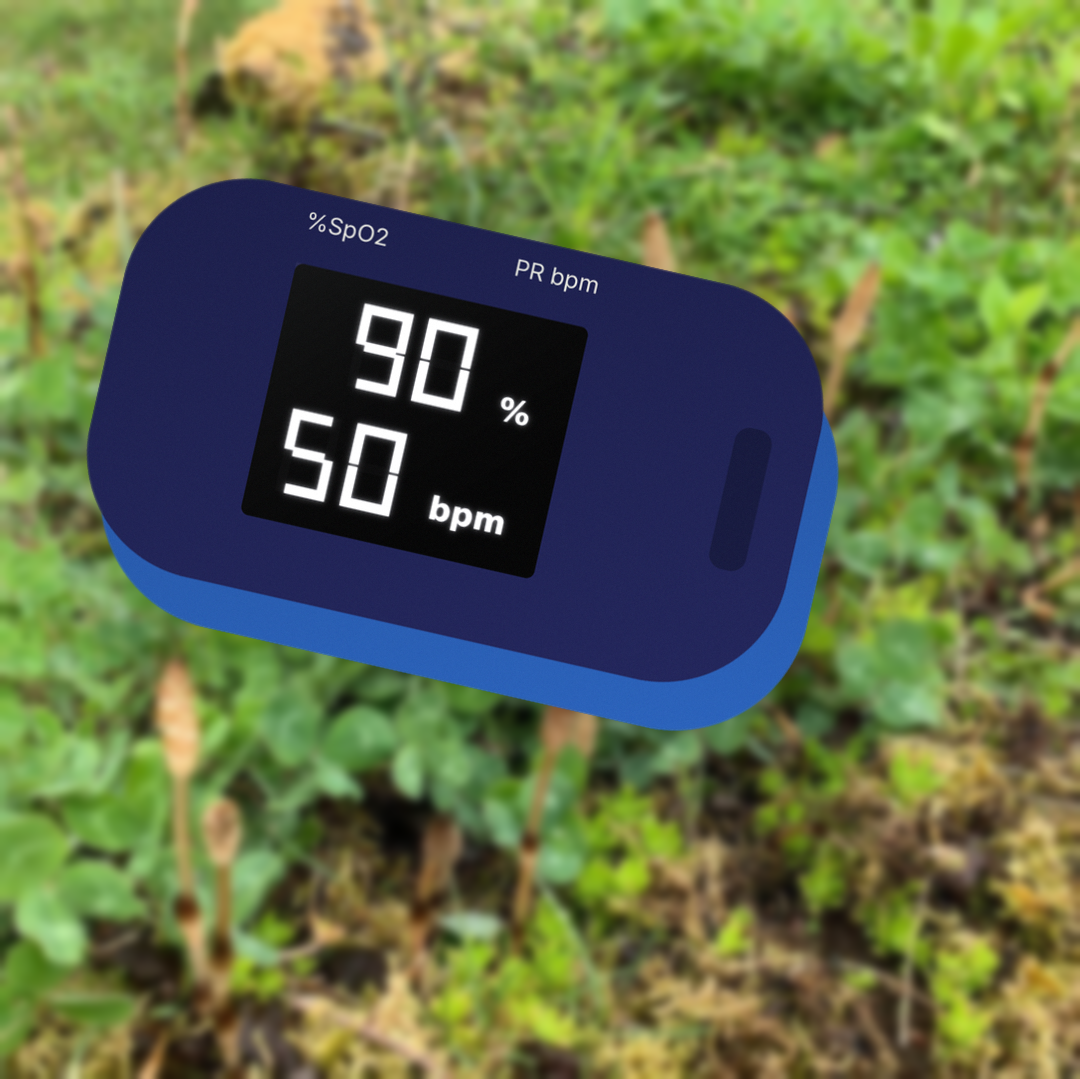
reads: 90
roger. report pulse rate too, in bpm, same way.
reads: 50
